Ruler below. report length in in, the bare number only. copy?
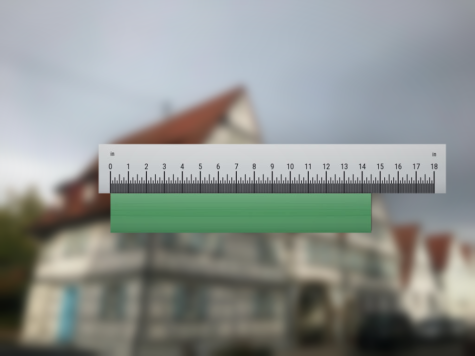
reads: 14.5
